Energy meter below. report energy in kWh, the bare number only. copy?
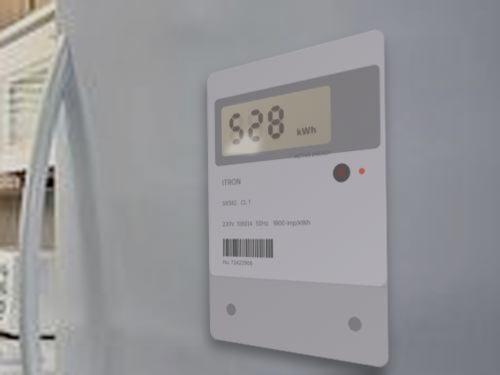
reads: 528
